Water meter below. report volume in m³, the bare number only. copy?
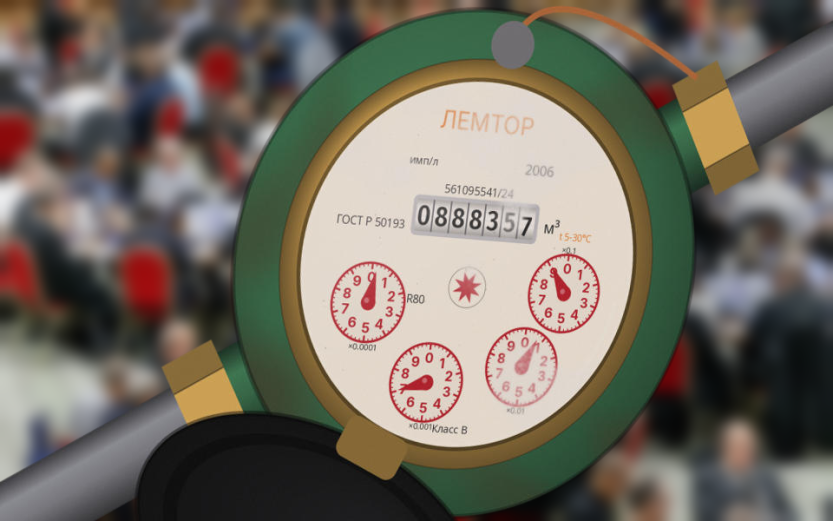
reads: 888356.9070
